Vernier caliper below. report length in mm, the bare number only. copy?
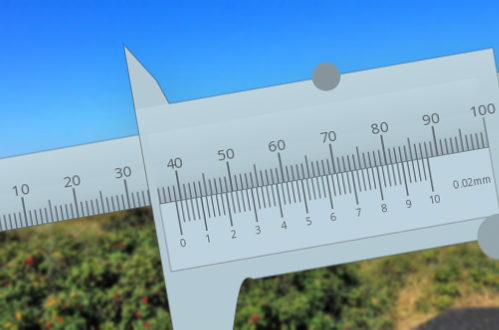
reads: 39.0
